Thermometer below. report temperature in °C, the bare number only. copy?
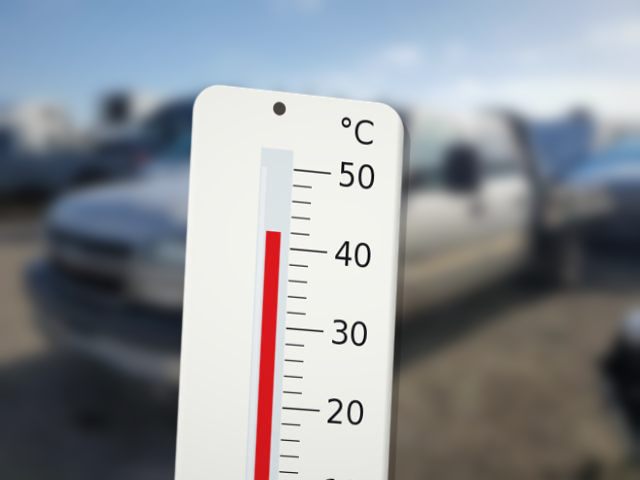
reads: 42
